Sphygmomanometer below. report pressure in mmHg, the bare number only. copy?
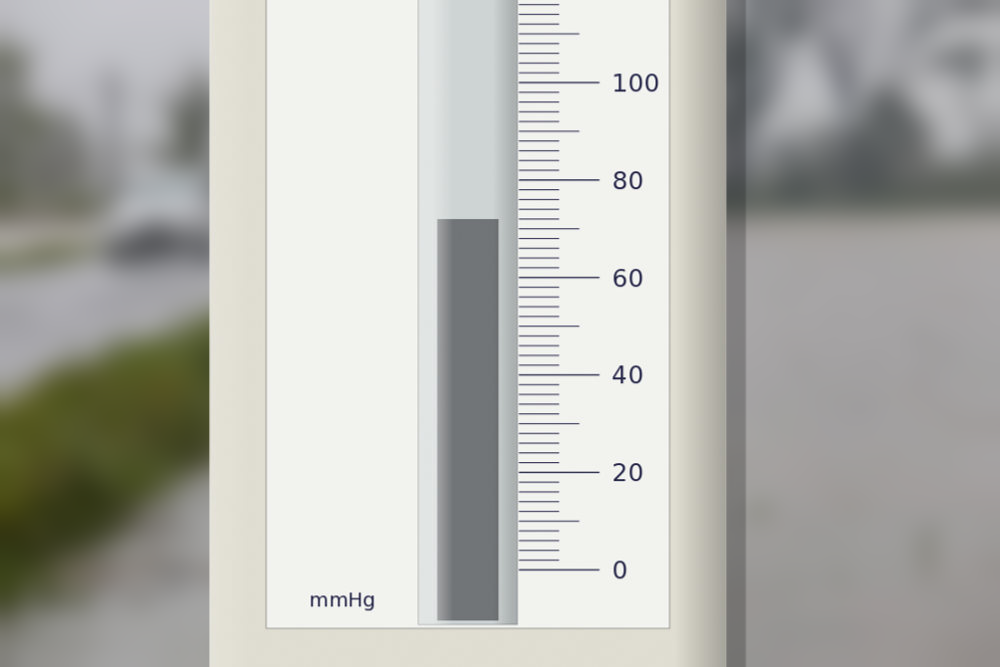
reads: 72
